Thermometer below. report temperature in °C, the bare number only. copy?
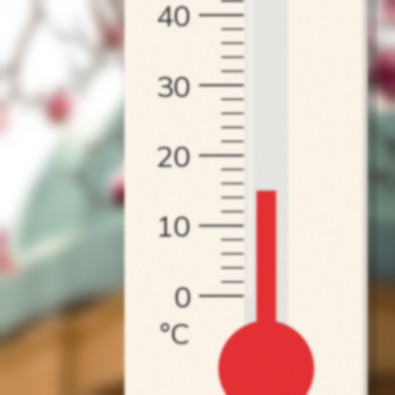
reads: 15
